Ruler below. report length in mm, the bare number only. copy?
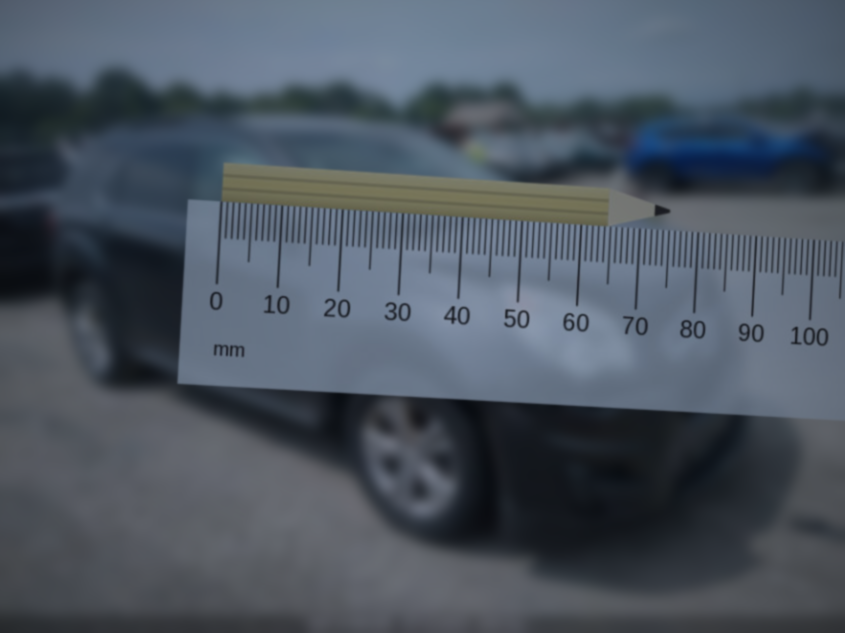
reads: 75
